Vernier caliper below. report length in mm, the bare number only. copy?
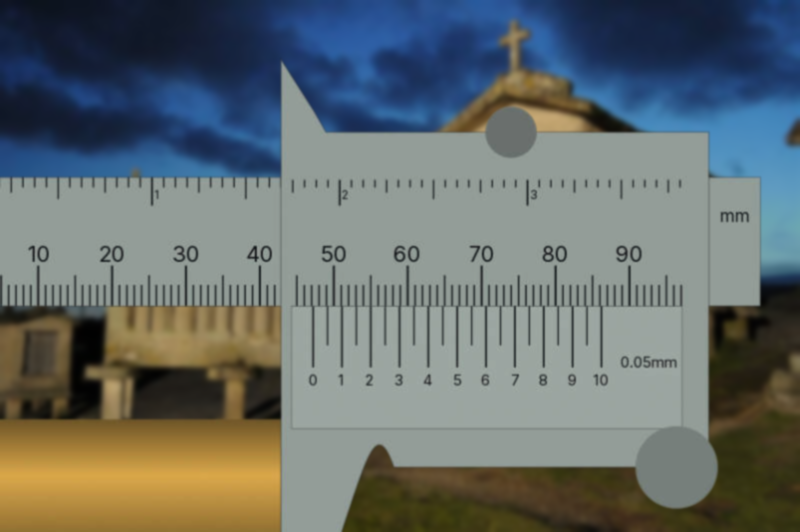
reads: 47.2
